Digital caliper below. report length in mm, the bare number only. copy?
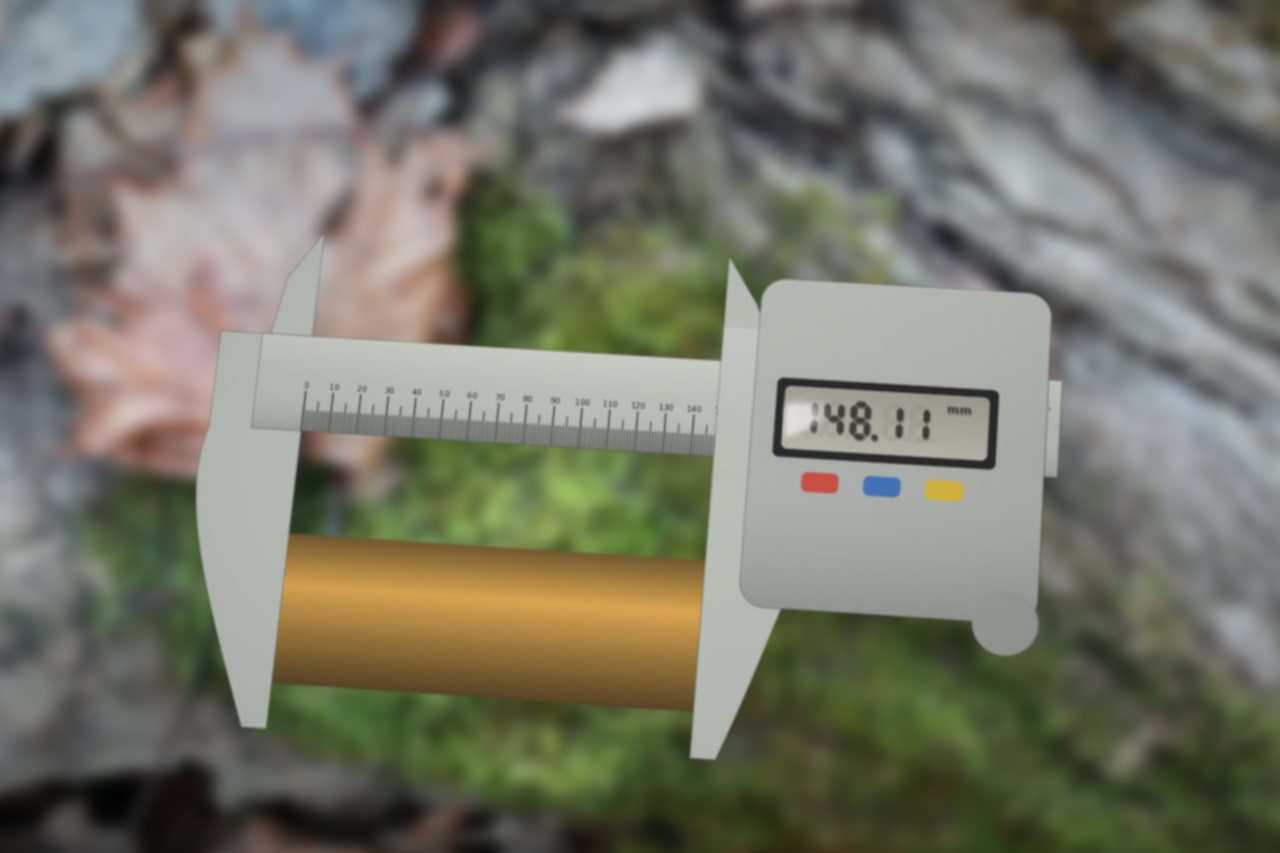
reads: 148.11
